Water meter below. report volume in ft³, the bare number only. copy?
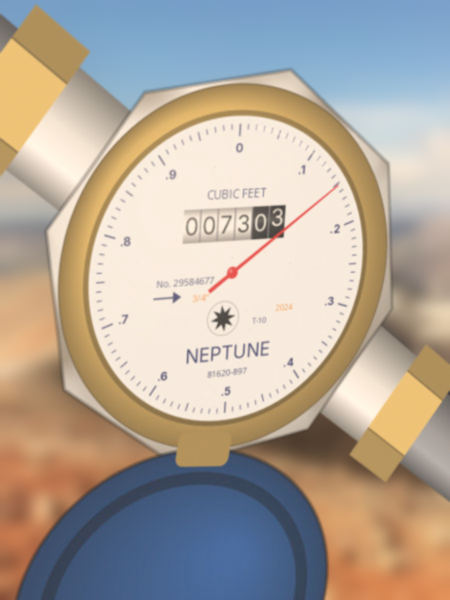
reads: 7303.15
